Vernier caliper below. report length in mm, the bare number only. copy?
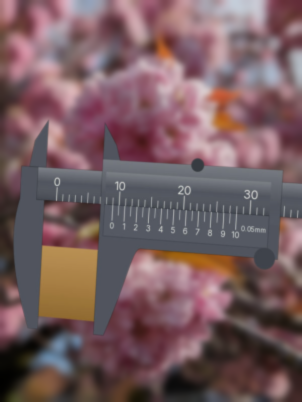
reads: 9.0
